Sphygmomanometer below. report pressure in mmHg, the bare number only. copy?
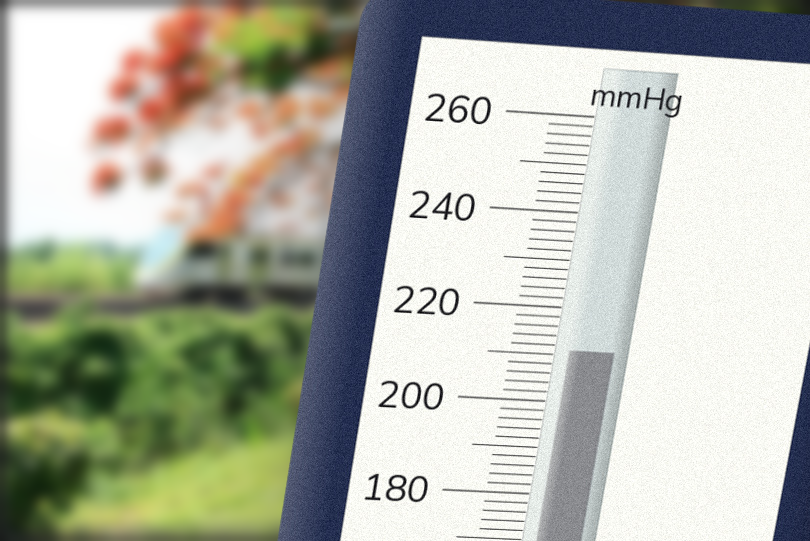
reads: 211
